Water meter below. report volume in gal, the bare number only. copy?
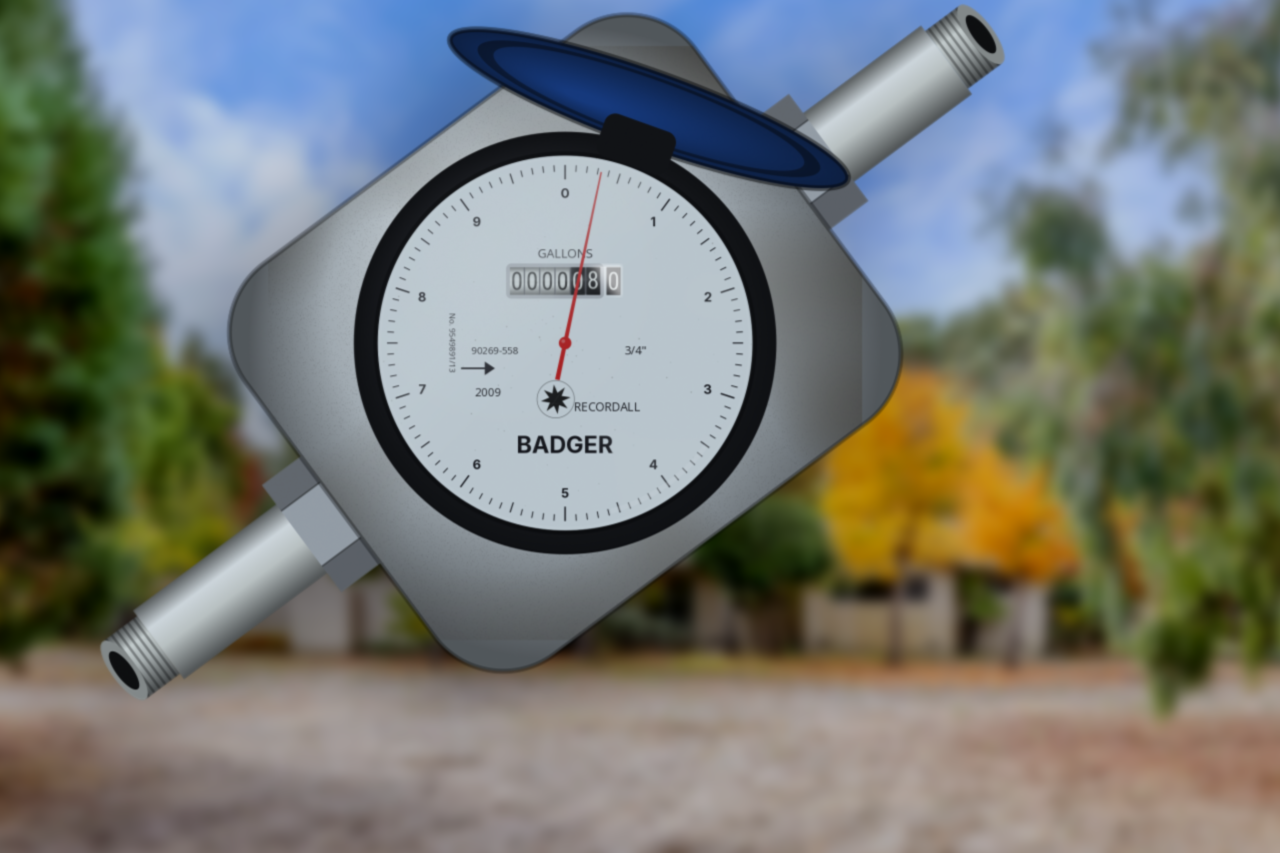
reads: 80.3
